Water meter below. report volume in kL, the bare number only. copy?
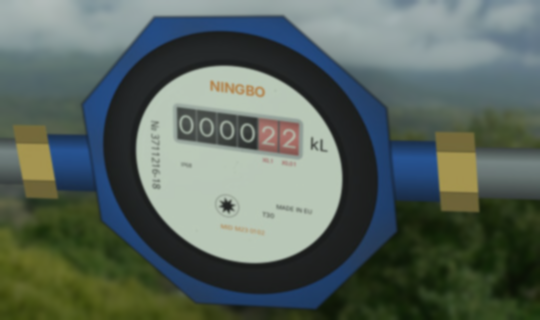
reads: 0.22
